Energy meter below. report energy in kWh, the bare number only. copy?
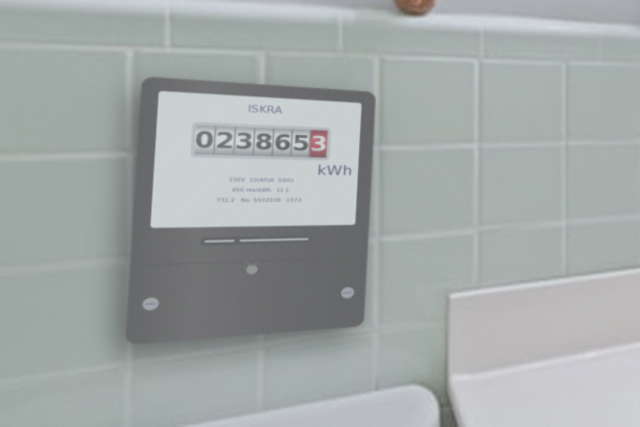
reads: 23865.3
